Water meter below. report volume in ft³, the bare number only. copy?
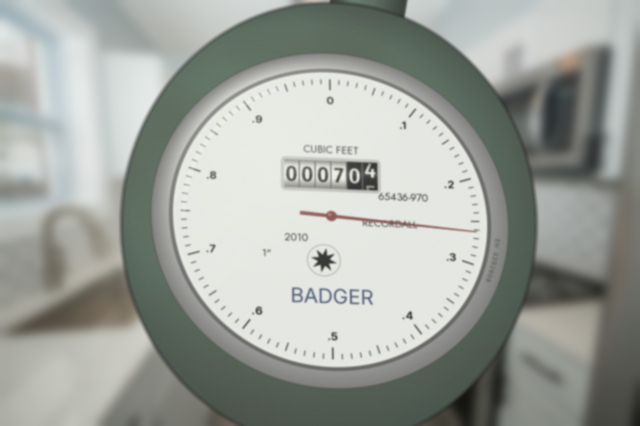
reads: 704.26
